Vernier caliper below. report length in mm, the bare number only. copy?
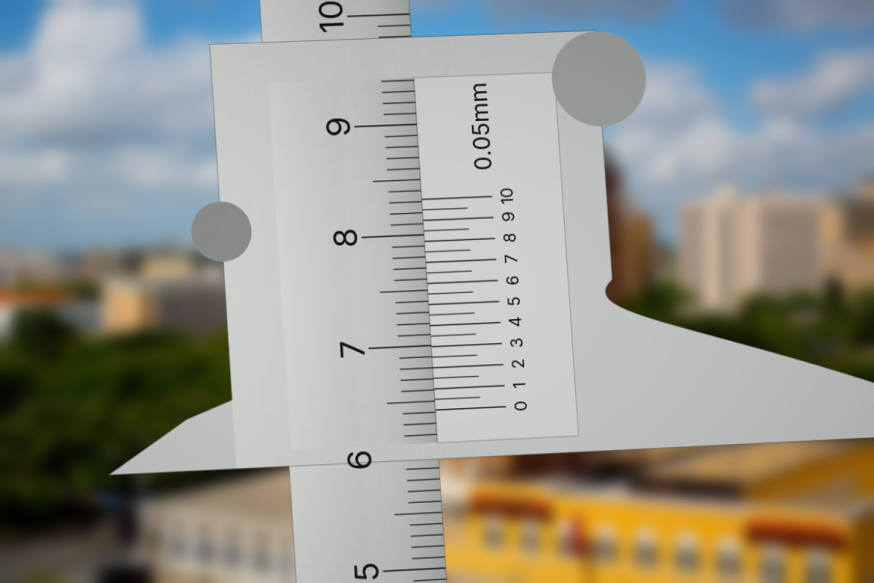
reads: 64.2
